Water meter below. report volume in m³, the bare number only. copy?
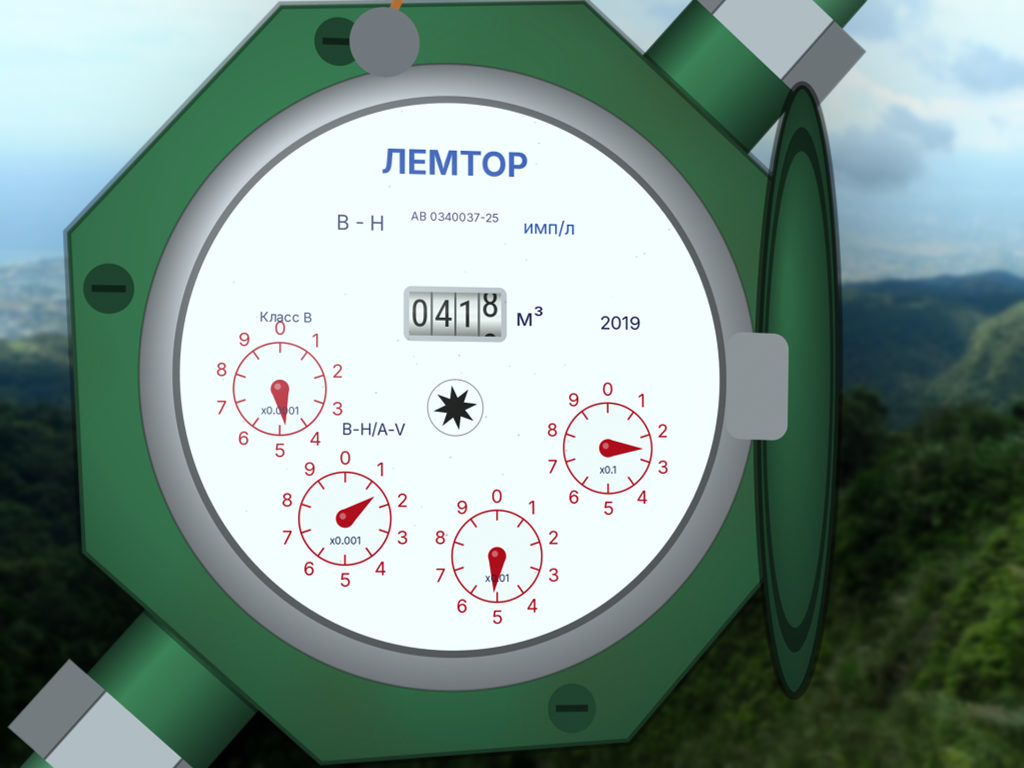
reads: 418.2514
